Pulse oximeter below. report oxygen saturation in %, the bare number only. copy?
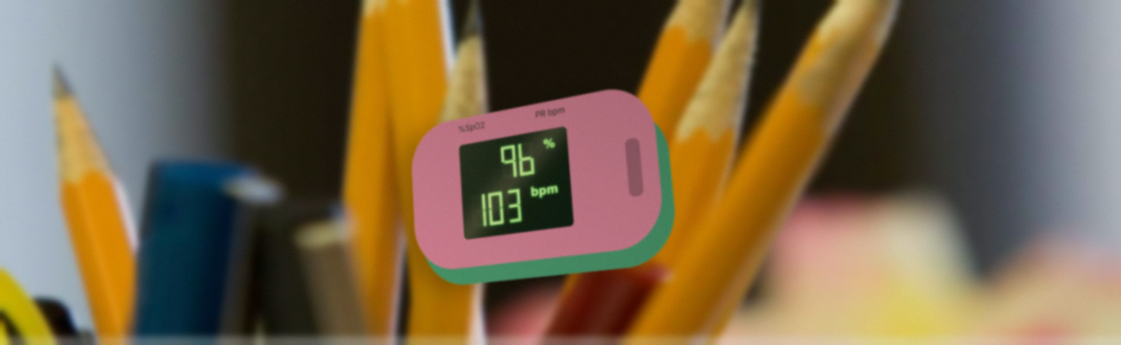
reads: 96
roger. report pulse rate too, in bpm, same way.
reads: 103
